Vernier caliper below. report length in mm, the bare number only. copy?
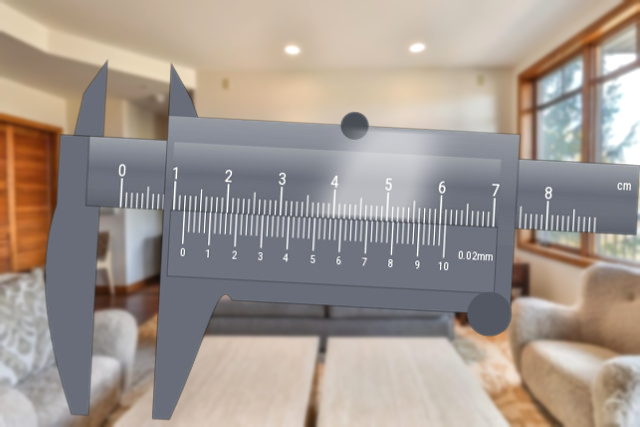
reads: 12.0
